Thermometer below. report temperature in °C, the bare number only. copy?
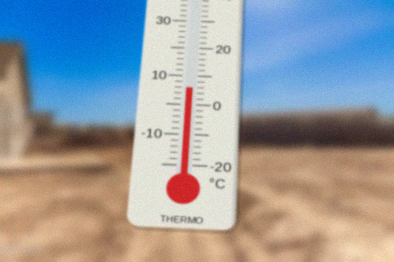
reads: 6
